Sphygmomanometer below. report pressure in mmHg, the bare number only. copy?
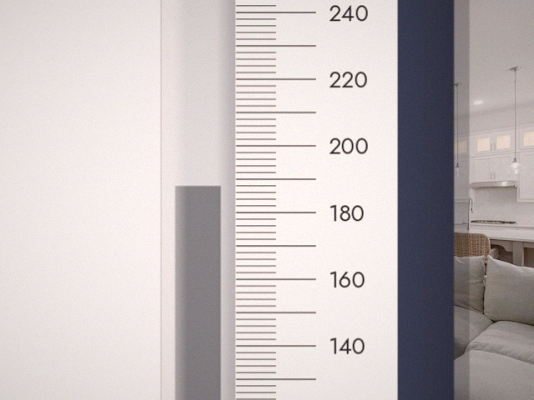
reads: 188
